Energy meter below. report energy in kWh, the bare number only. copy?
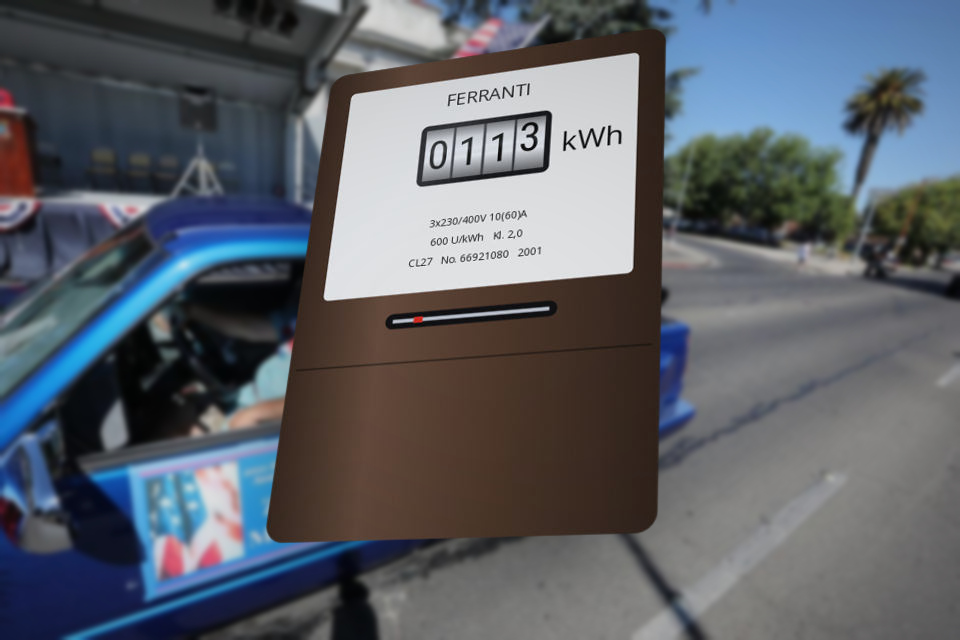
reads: 113
